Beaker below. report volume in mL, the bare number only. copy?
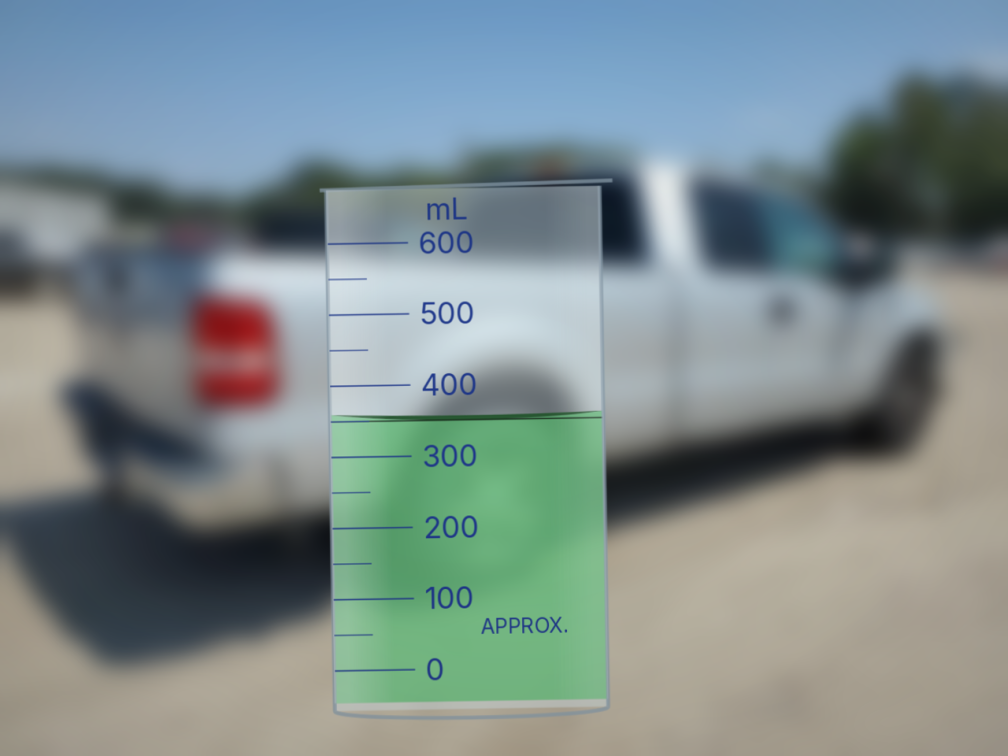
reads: 350
